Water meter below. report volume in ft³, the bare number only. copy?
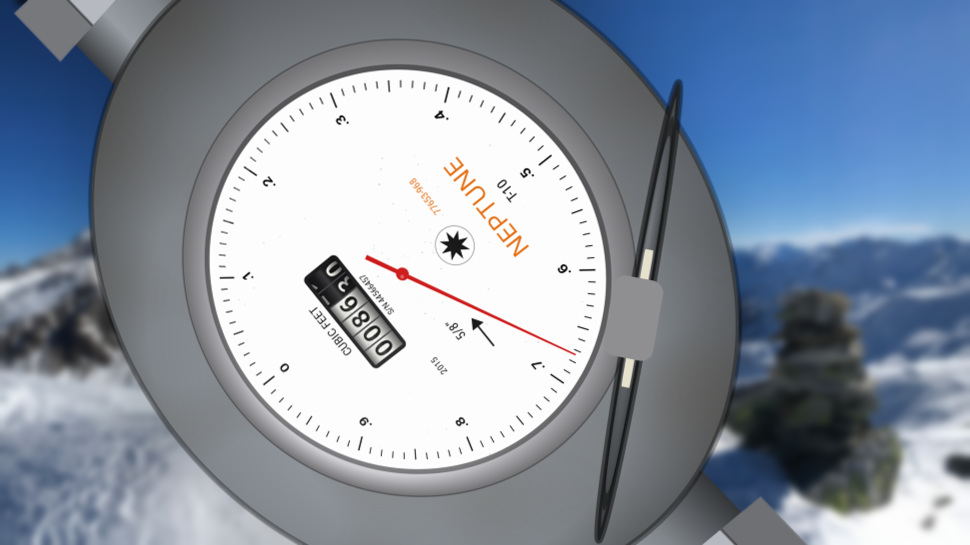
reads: 8629.67
